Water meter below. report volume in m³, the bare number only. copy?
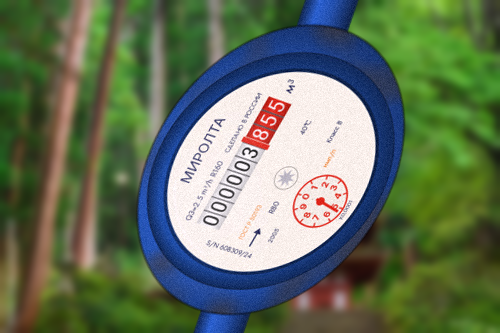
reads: 3.8555
